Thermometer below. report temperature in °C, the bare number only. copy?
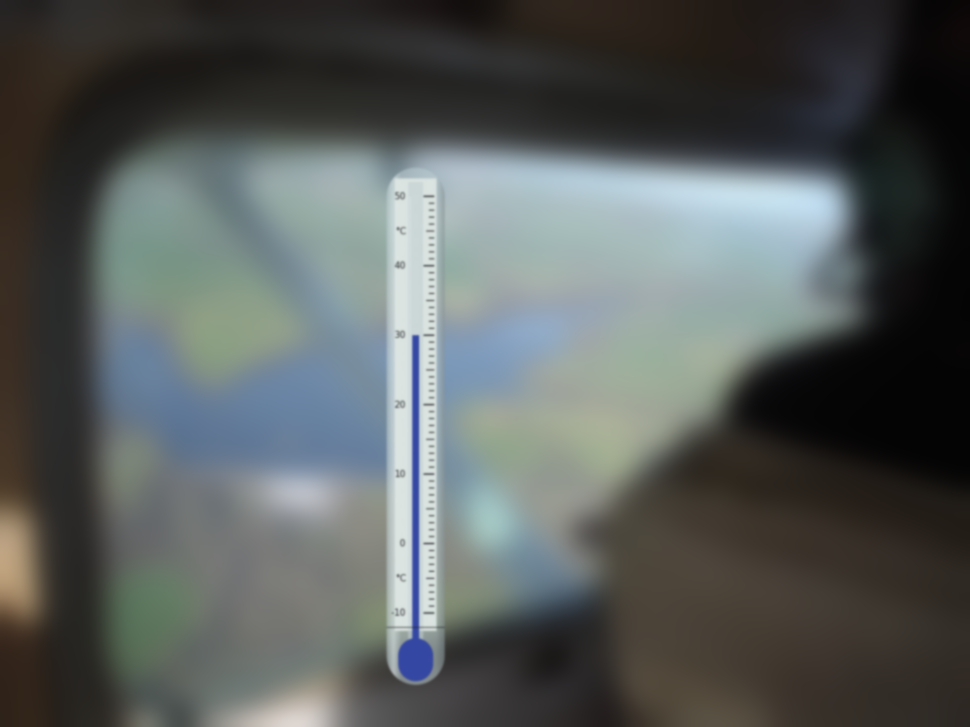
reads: 30
